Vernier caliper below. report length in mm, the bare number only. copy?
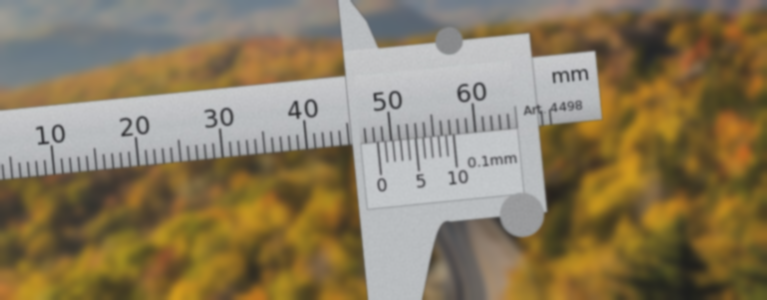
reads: 48.4
